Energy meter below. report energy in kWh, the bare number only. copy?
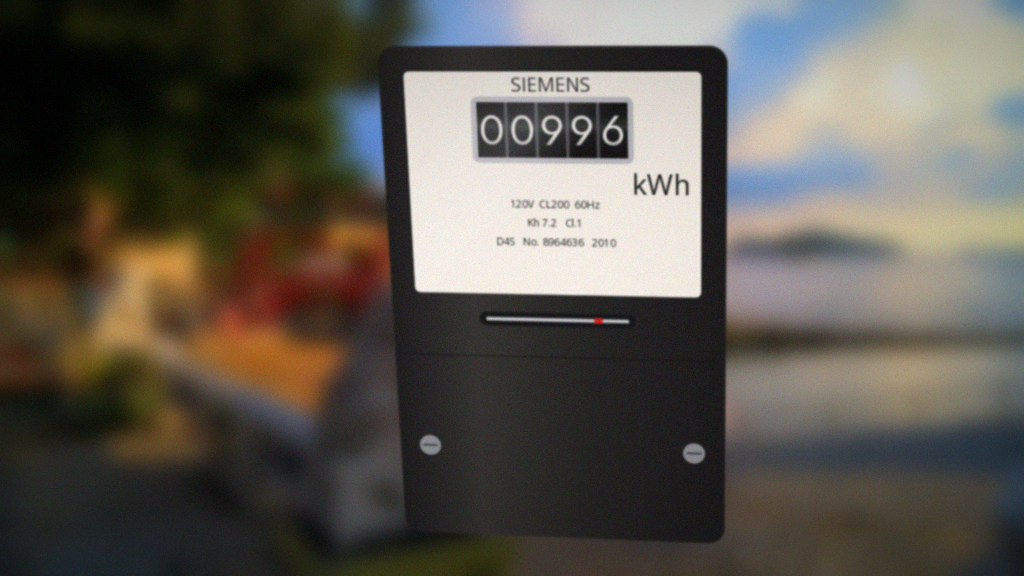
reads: 996
